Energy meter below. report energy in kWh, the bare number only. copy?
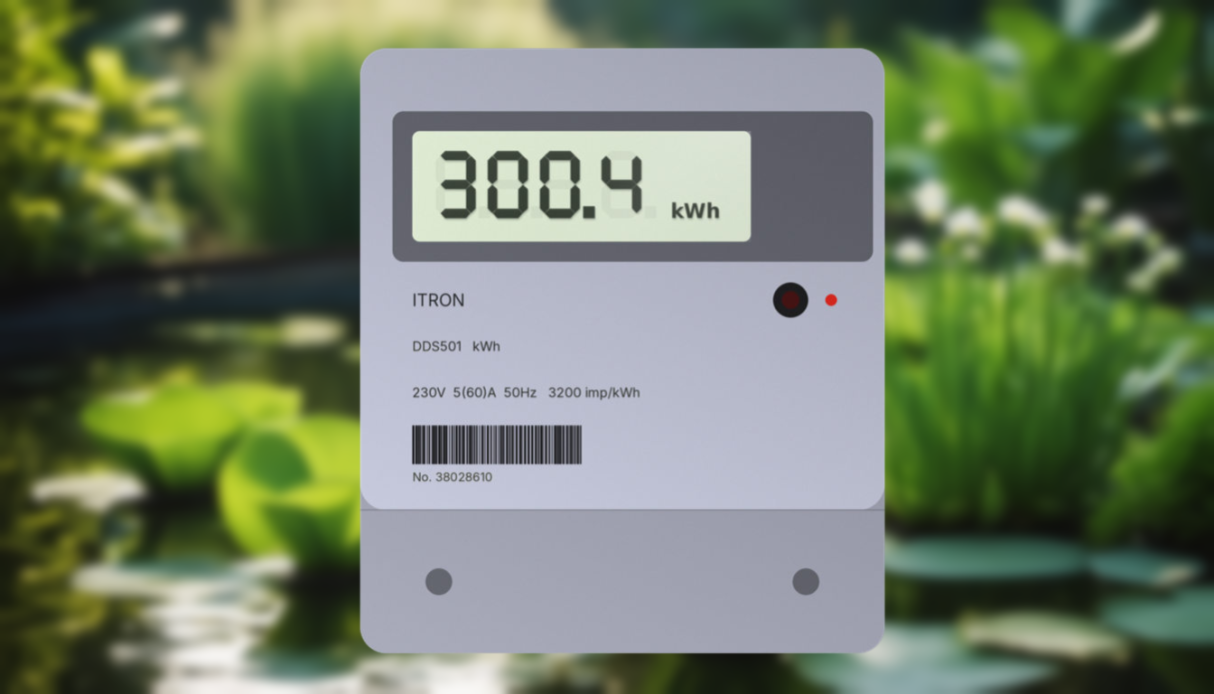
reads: 300.4
